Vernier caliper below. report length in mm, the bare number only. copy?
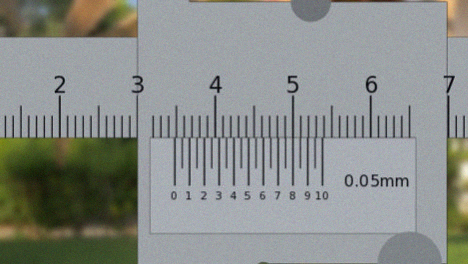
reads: 34.8
